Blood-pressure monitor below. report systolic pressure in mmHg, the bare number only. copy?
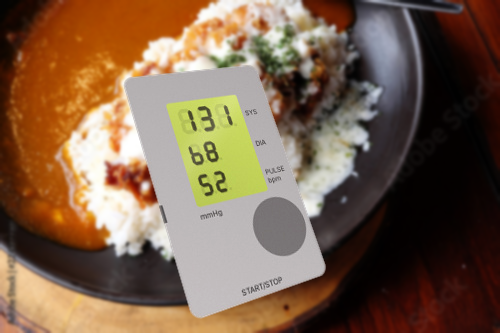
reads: 131
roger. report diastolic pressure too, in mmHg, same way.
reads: 68
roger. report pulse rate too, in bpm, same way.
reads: 52
